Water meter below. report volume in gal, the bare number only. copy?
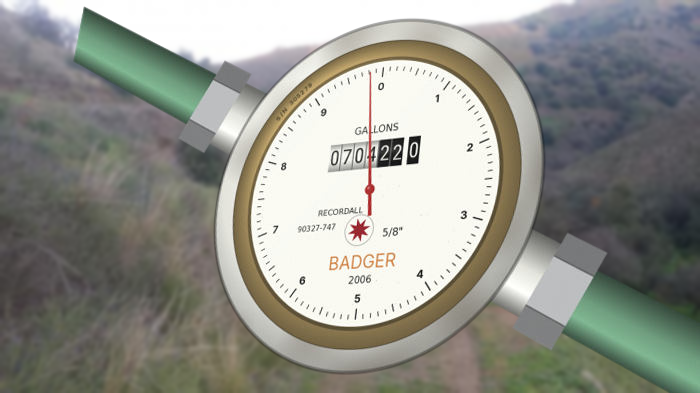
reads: 704219.8
